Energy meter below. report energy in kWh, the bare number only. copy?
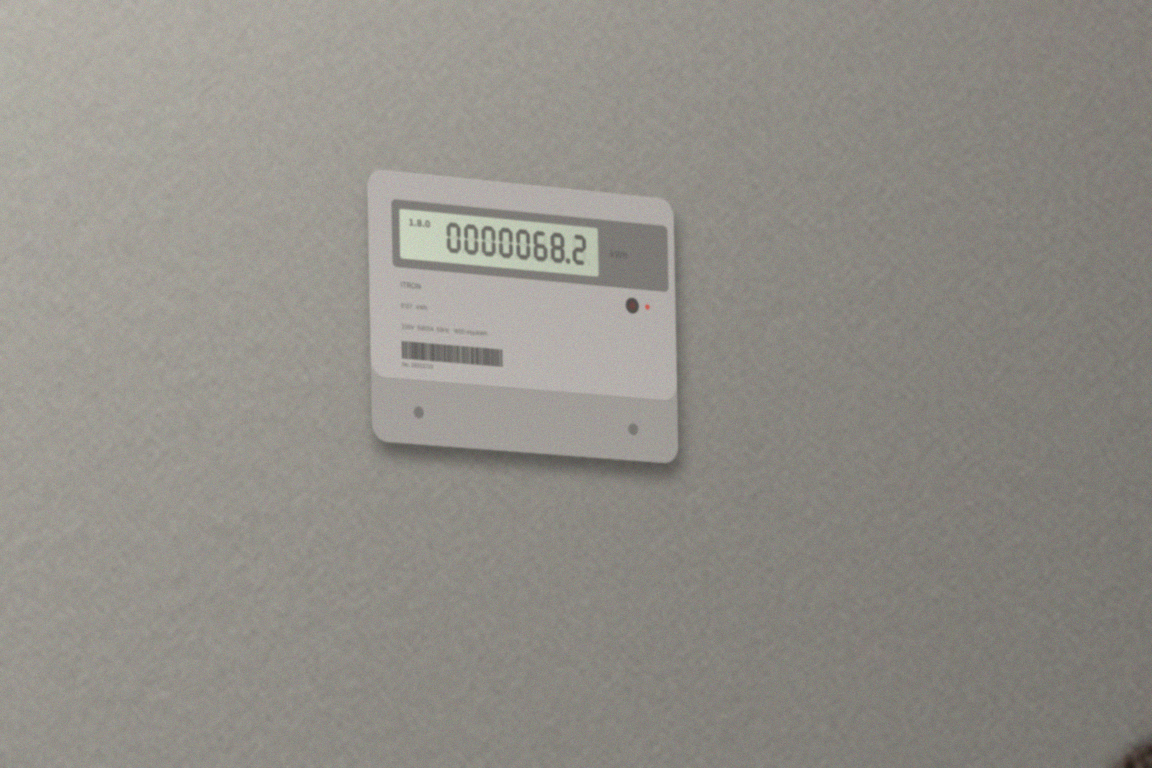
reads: 68.2
